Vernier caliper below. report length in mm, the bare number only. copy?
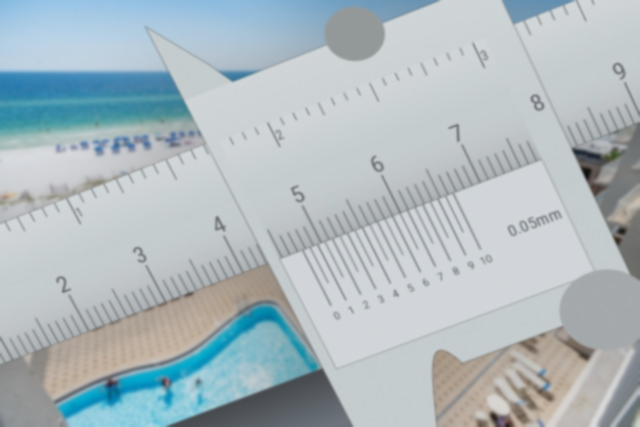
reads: 47.6
